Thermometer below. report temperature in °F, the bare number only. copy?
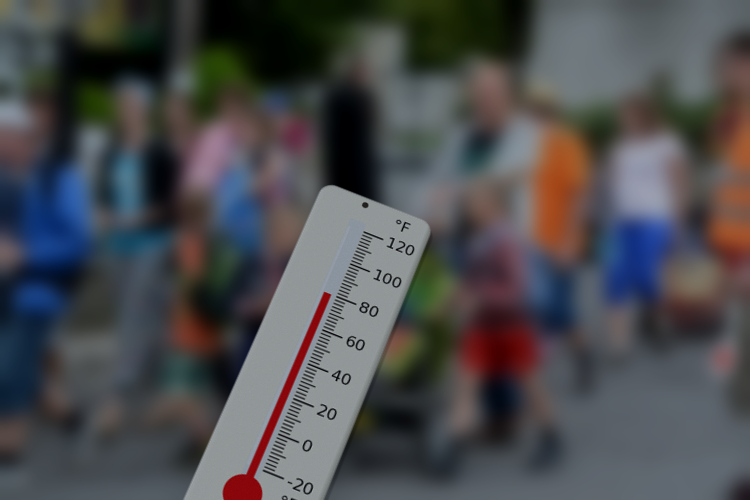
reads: 80
